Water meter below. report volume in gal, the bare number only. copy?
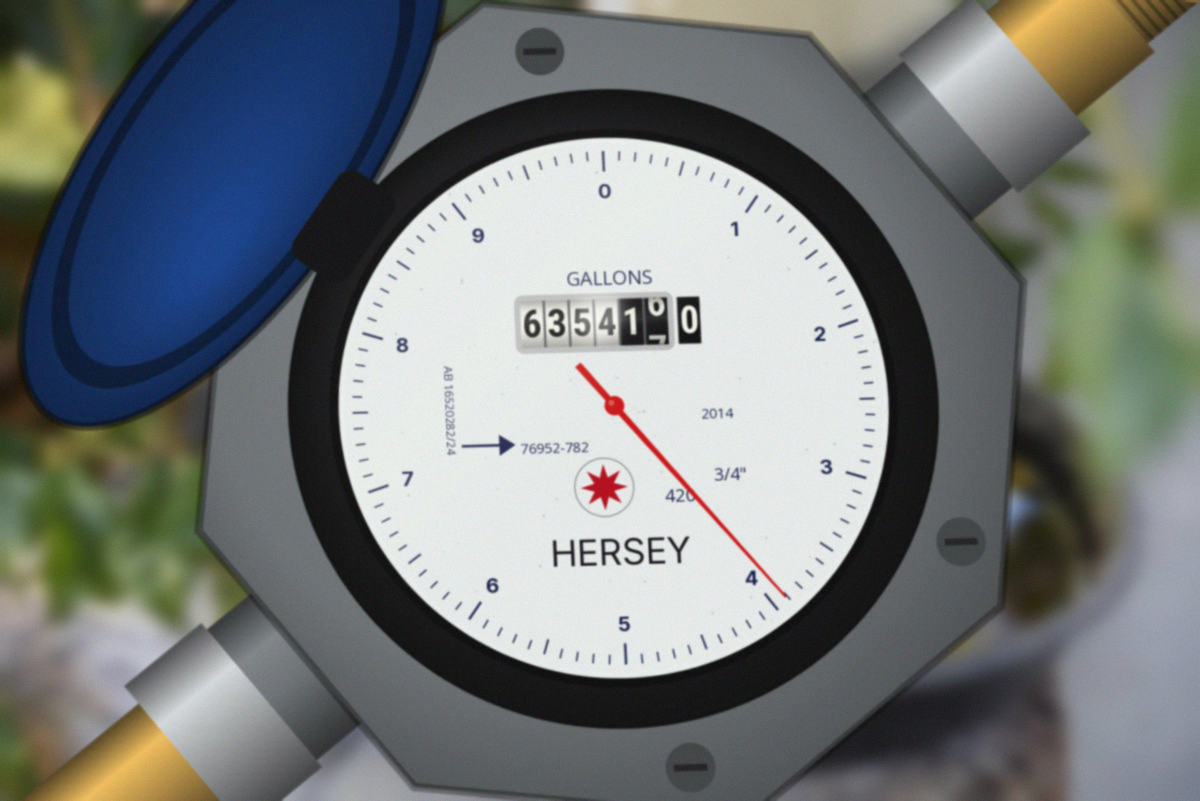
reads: 6354163.9
